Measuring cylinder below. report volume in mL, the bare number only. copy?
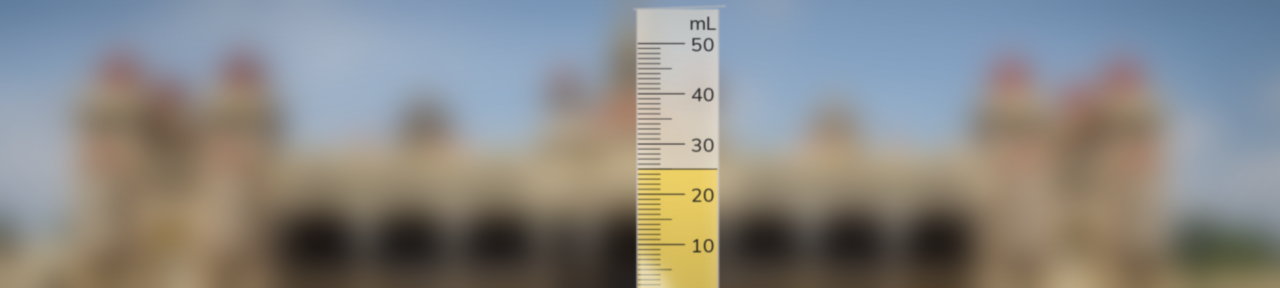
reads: 25
